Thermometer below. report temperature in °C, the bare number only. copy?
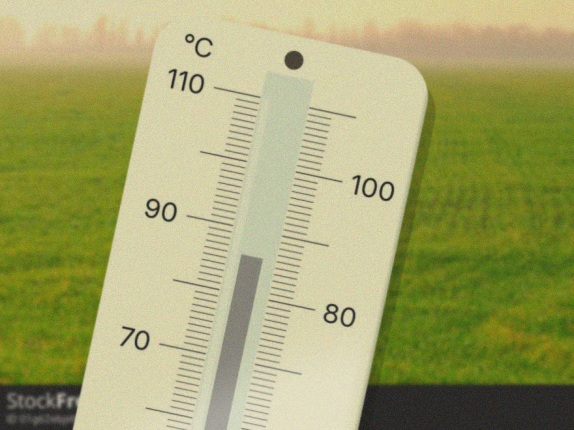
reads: 86
